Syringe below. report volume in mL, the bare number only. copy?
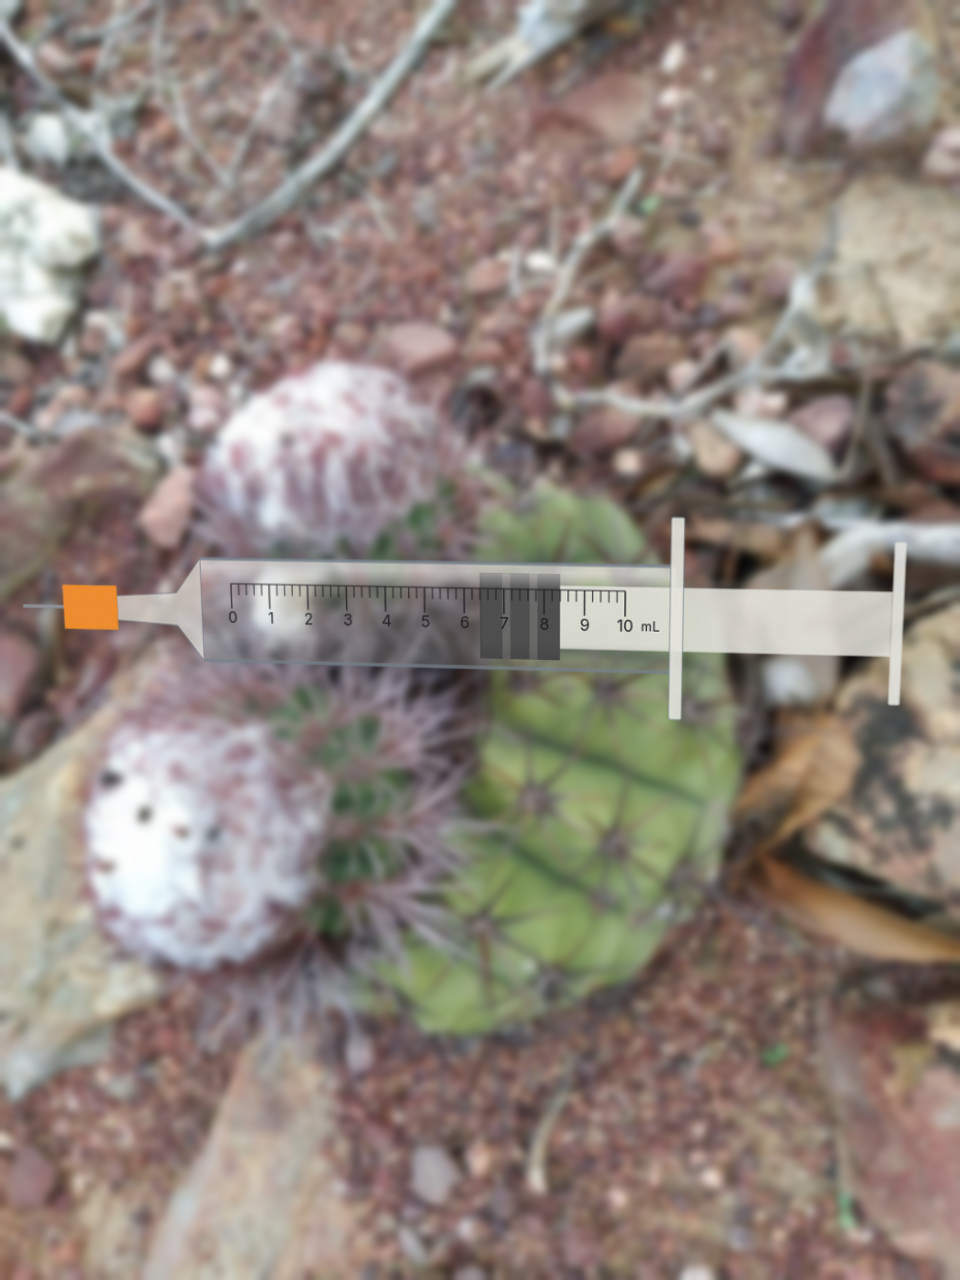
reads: 6.4
